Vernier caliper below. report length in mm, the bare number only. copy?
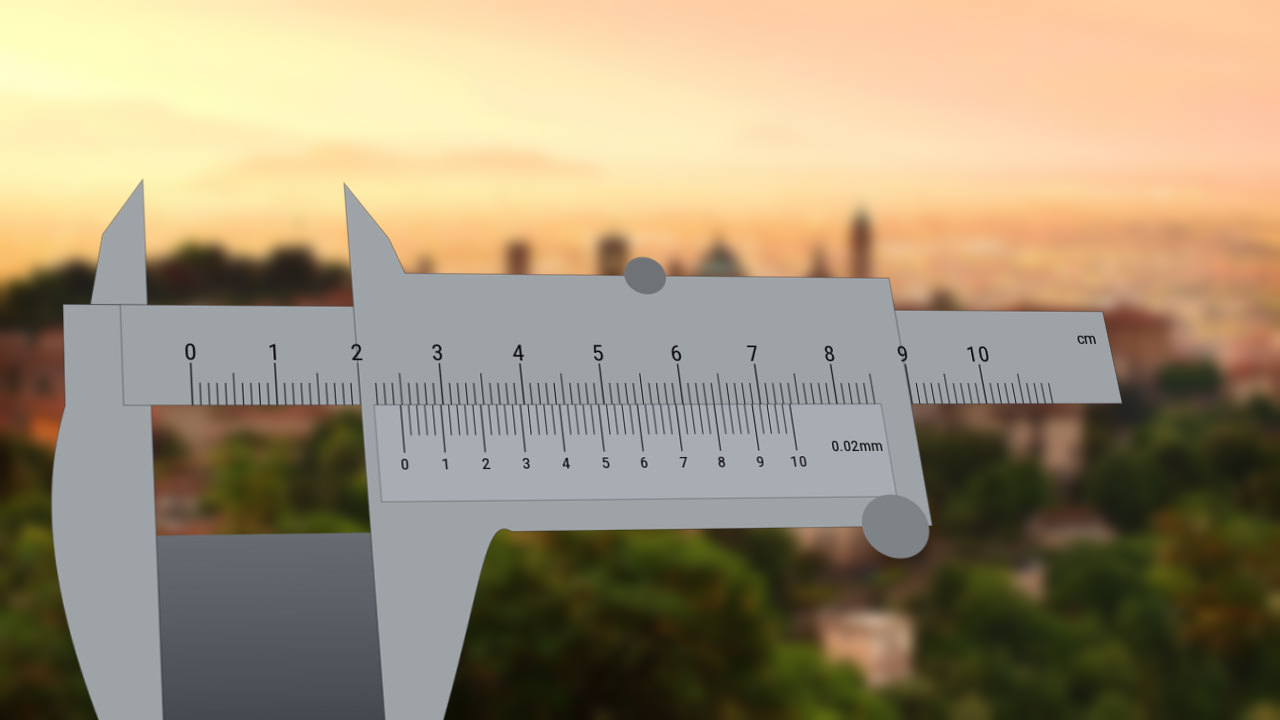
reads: 24.8
